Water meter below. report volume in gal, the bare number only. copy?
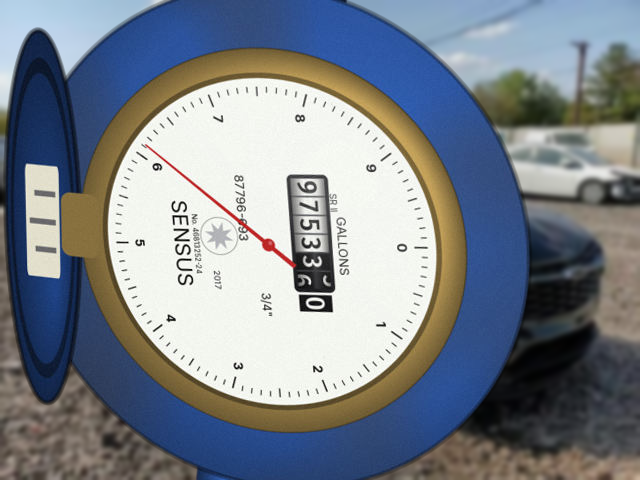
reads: 9753356.1
